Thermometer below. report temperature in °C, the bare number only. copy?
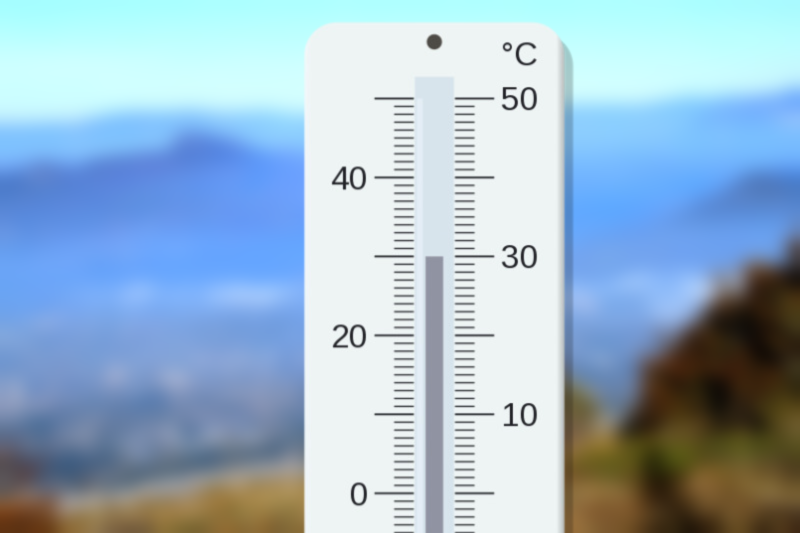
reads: 30
